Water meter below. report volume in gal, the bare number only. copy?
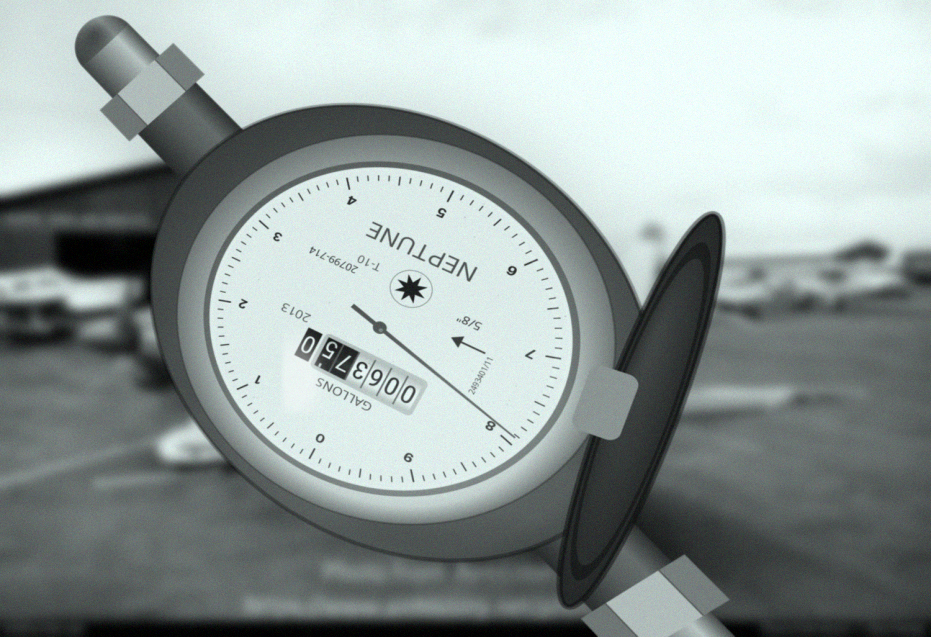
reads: 63747.9
